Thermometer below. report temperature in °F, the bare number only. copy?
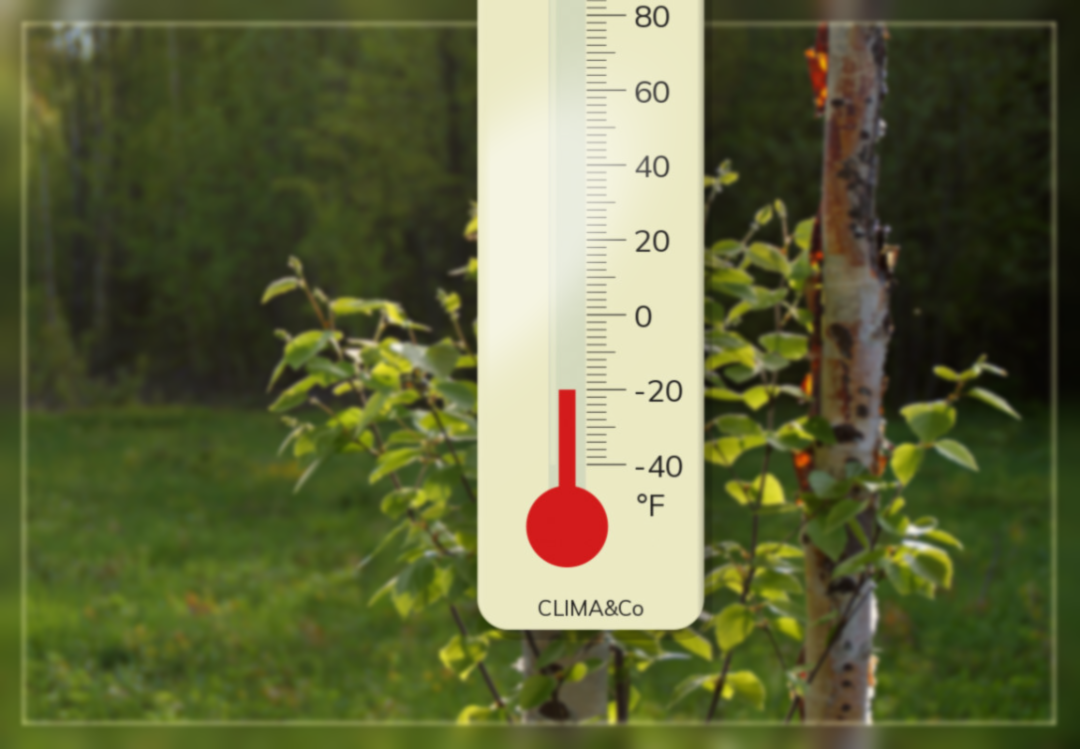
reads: -20
